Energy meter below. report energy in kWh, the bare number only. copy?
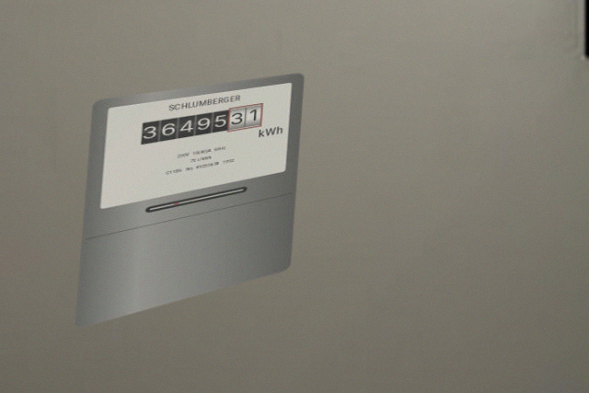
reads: 36495.31
